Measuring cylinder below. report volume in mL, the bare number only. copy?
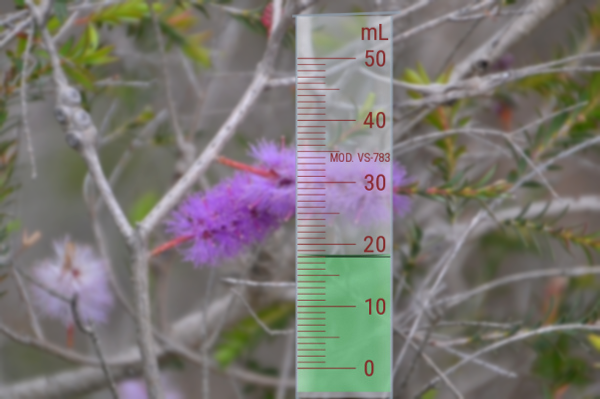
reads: 18
